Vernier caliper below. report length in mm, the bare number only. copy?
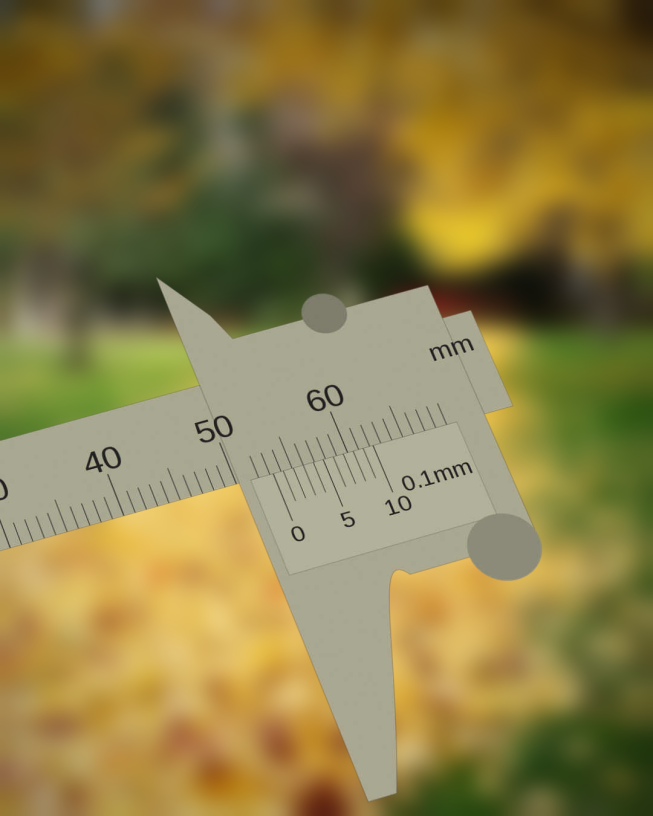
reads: 53.3
